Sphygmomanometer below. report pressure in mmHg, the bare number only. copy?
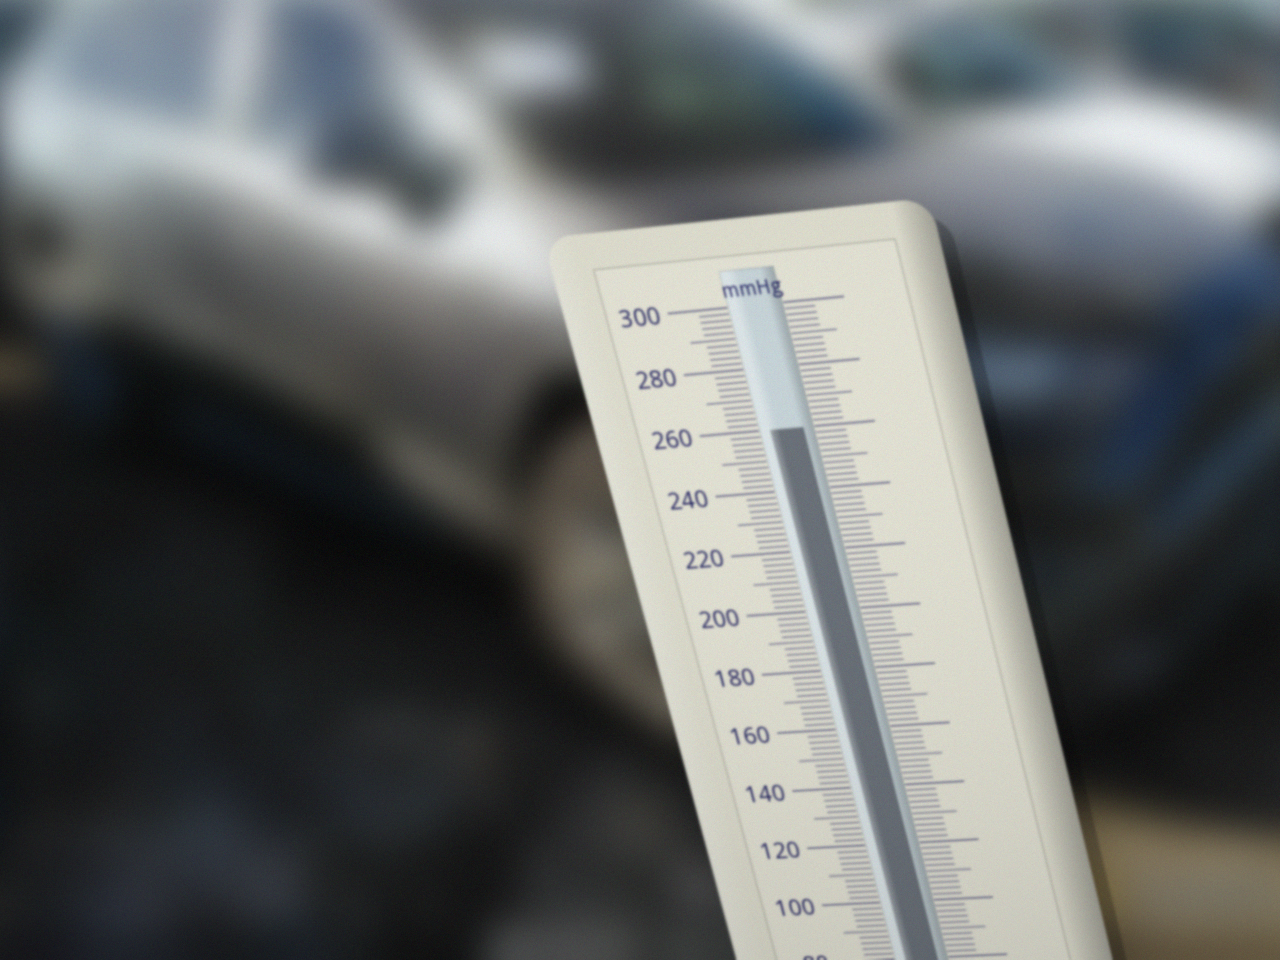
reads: 260
